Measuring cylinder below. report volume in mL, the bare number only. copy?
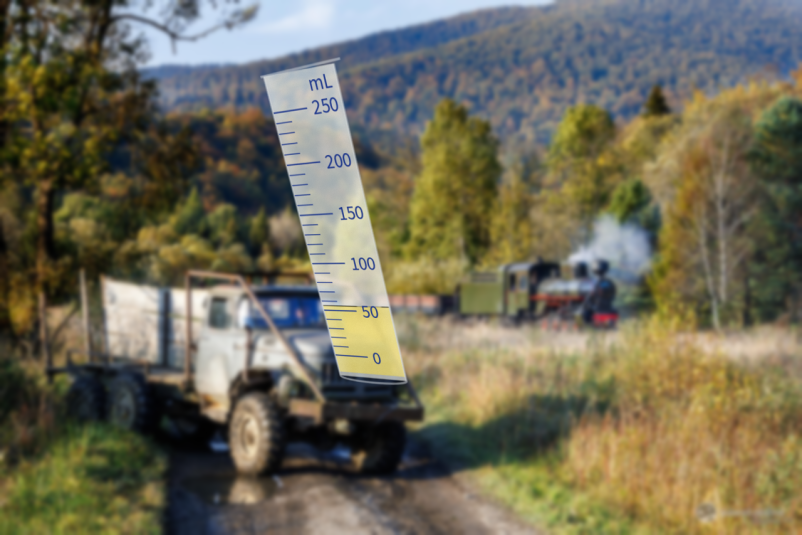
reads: 55
